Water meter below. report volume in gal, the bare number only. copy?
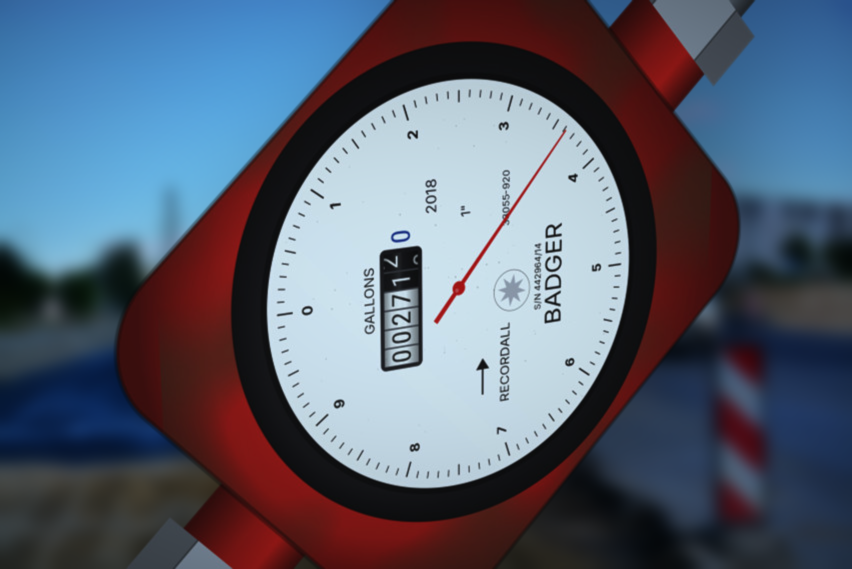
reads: 27123.6
